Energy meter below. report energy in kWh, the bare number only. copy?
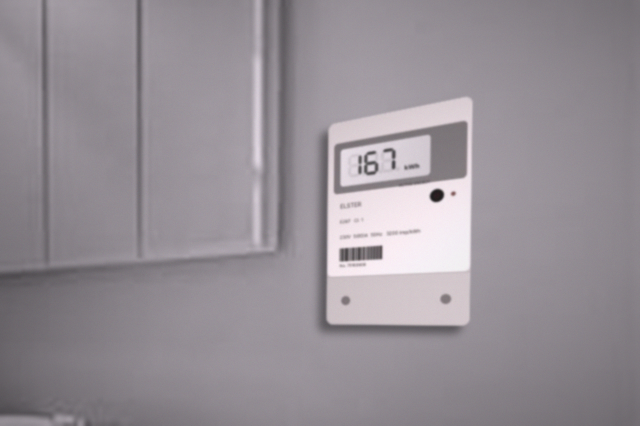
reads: 167
